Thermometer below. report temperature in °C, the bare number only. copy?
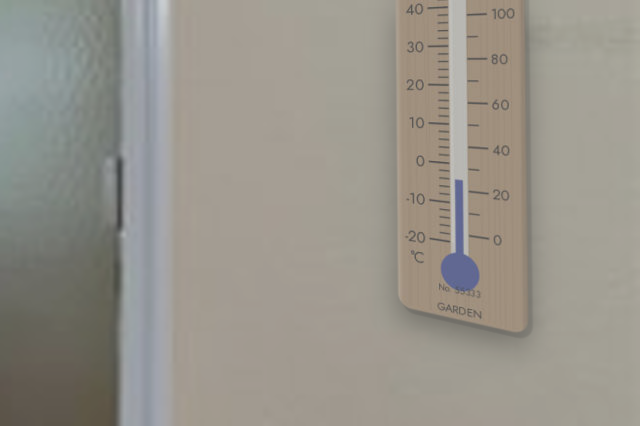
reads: -4
